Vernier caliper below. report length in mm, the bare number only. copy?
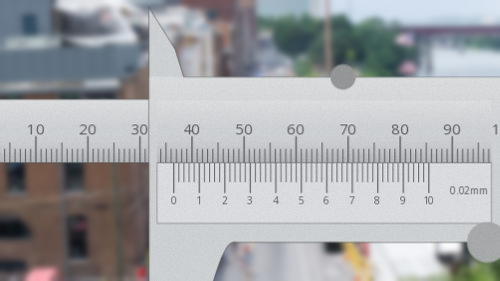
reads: 36.5
